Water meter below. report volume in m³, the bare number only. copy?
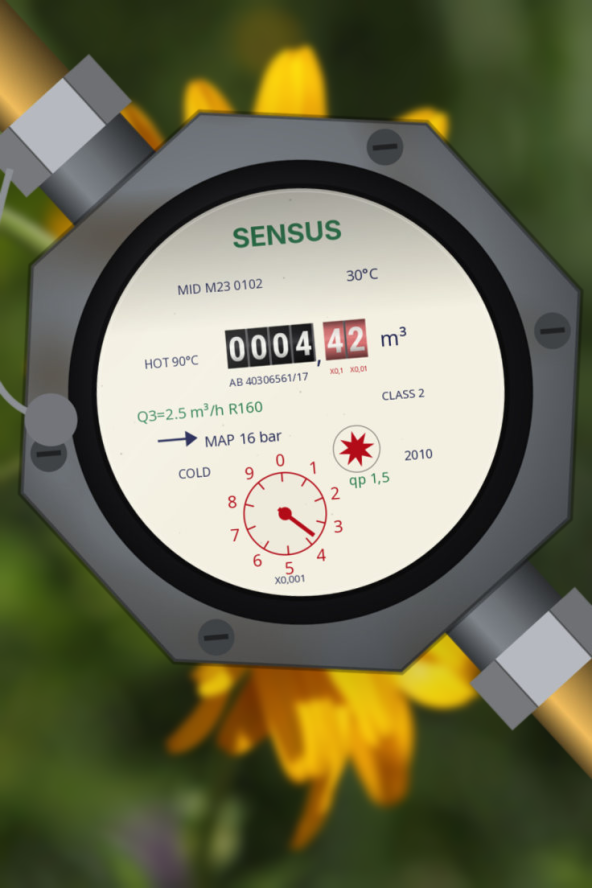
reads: 4.423
